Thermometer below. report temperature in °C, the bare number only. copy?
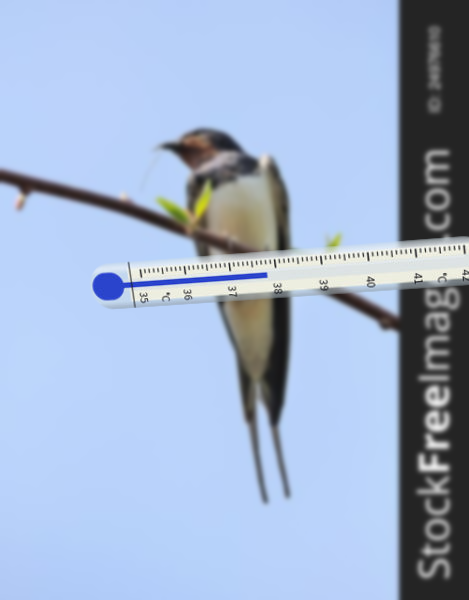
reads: 37.8
